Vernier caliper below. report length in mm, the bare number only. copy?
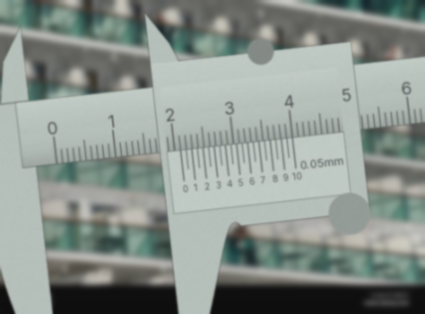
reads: 21.0
